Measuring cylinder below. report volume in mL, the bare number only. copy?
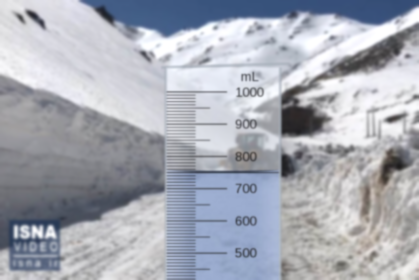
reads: 750
